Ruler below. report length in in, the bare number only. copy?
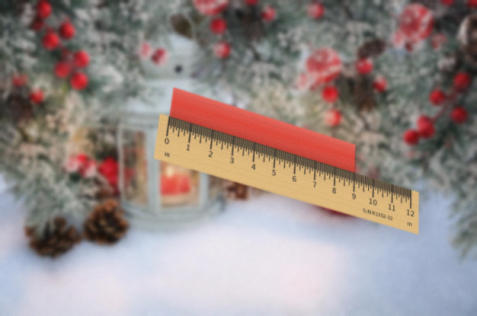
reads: 9
